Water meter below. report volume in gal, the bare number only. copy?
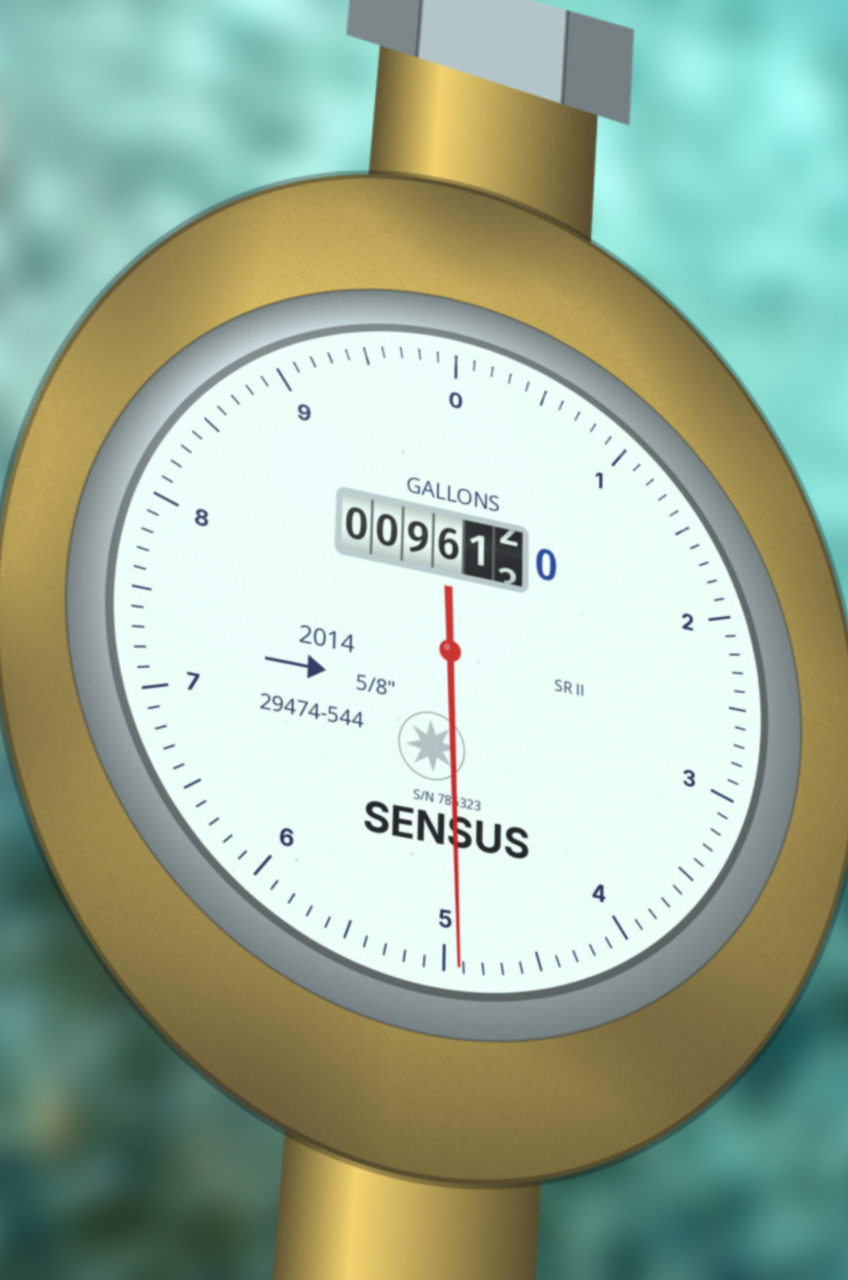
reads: 96124.9
